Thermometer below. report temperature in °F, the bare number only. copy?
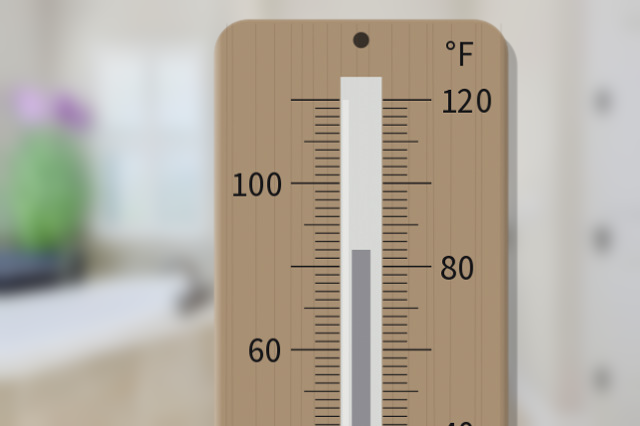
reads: 84
